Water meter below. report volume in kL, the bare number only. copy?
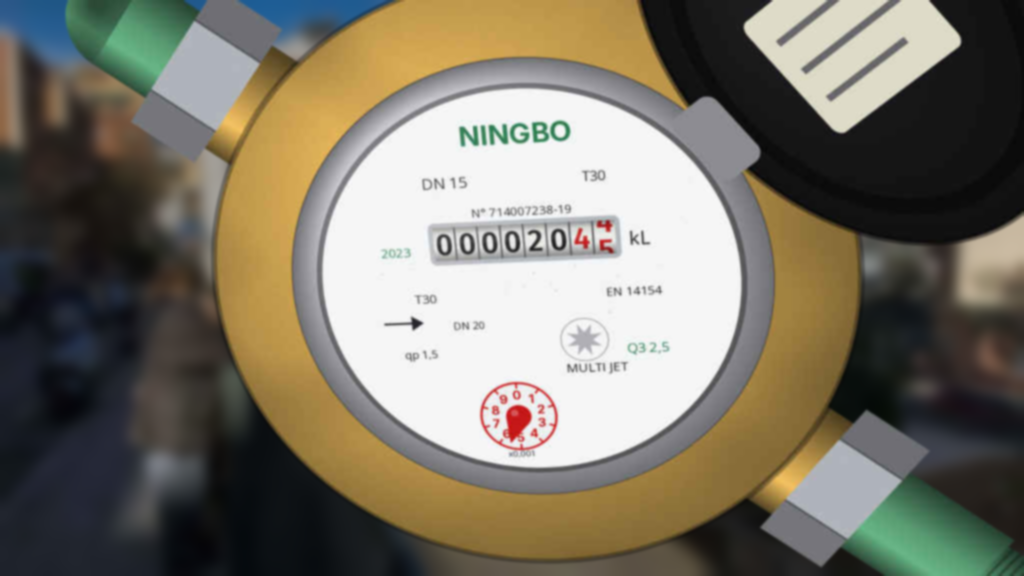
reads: 20.445
